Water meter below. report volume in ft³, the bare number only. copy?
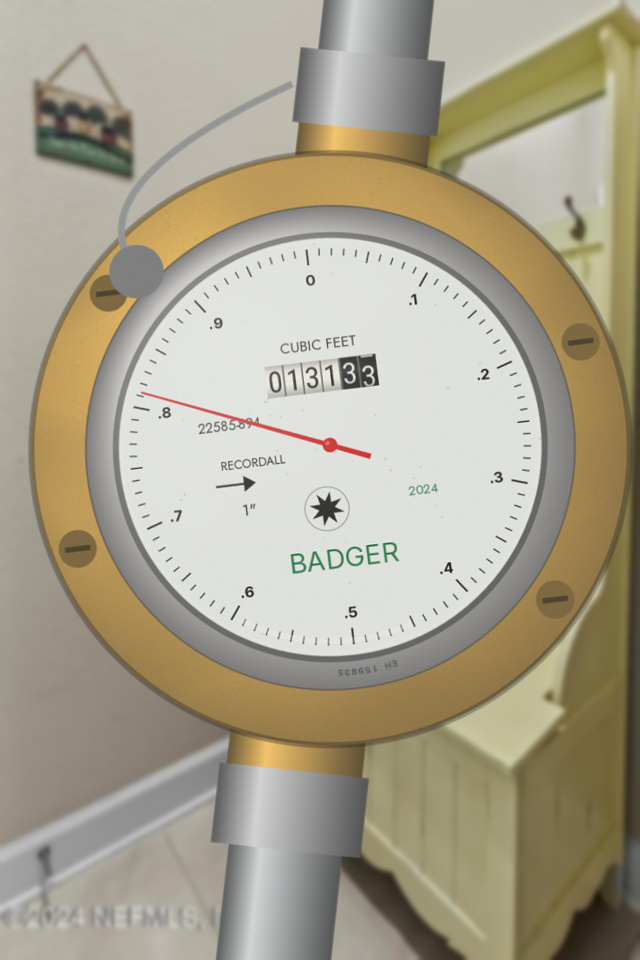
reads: 13132.81
